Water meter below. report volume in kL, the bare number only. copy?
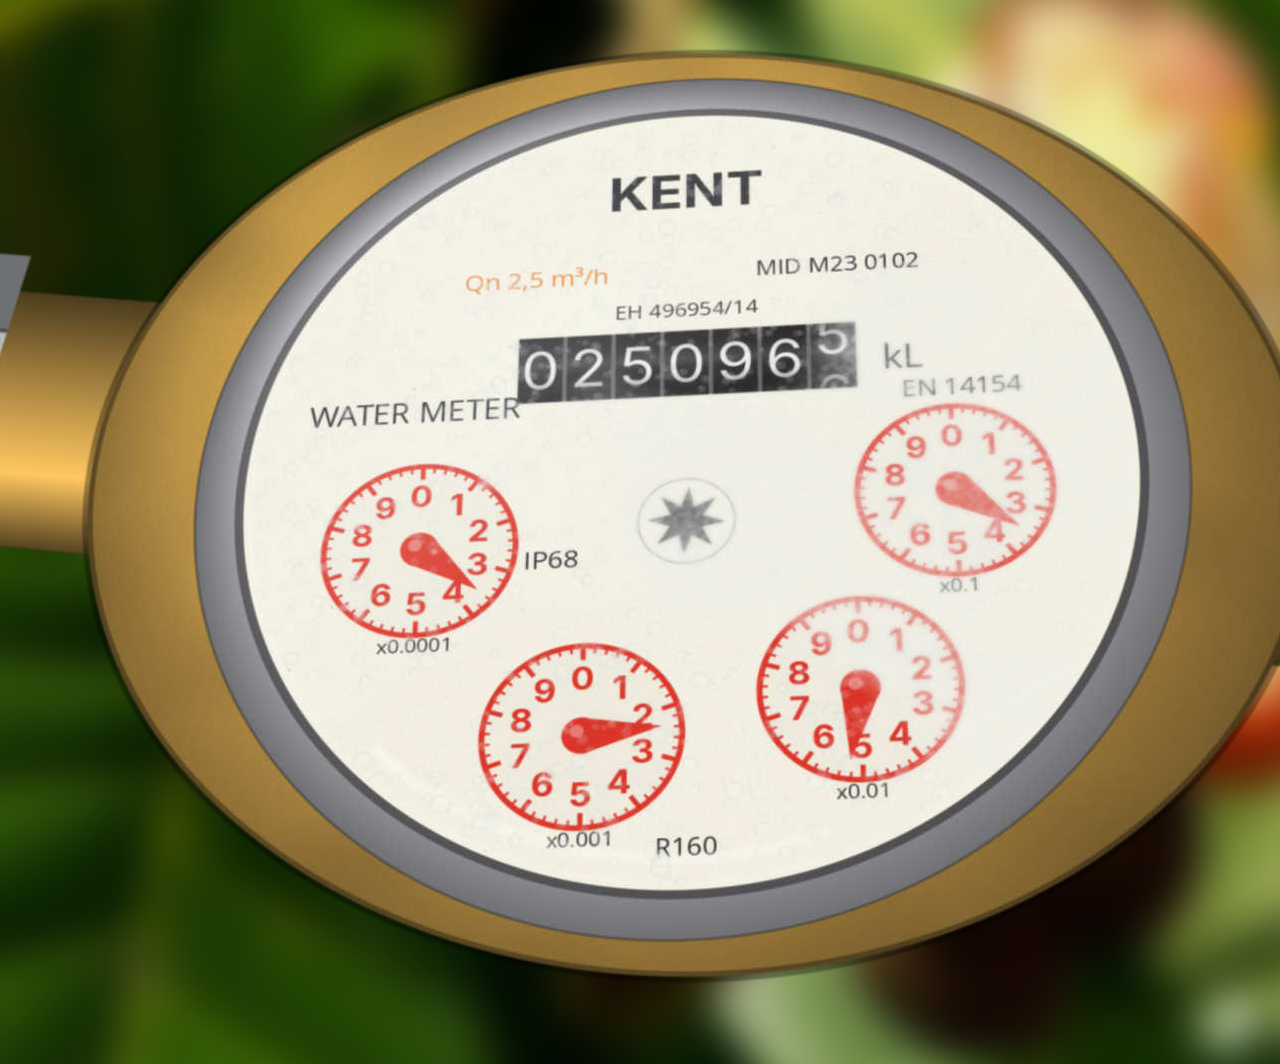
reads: 250965.3523
